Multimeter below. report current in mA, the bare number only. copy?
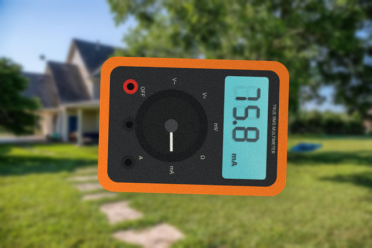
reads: 75.8
